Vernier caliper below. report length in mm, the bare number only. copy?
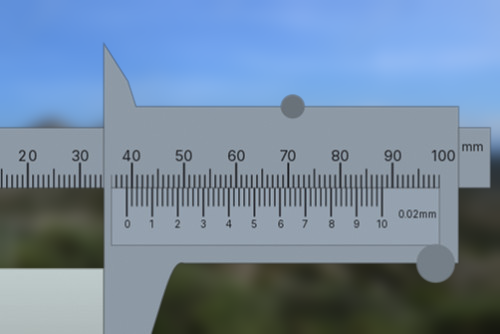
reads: 39.0
